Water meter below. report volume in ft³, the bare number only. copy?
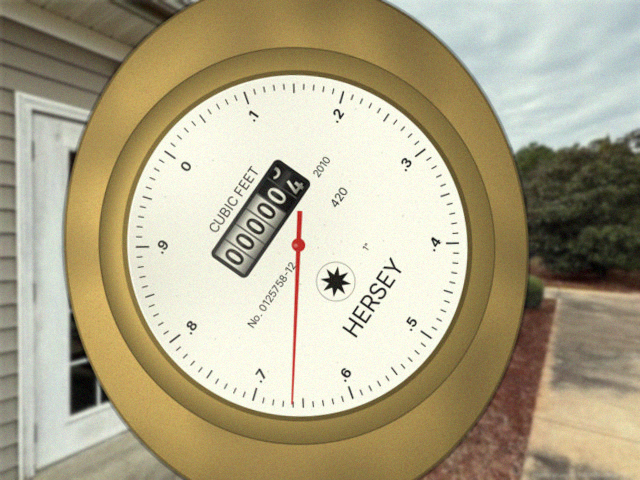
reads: 3.66
